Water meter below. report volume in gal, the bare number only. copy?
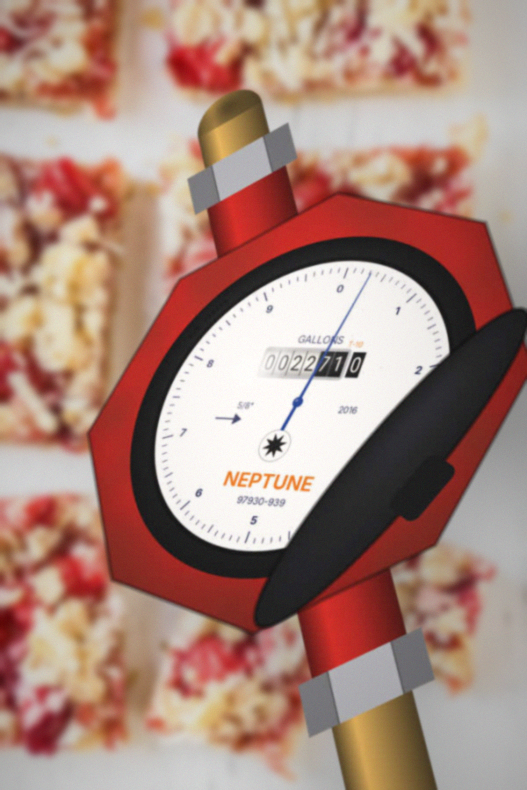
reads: 22710.3
